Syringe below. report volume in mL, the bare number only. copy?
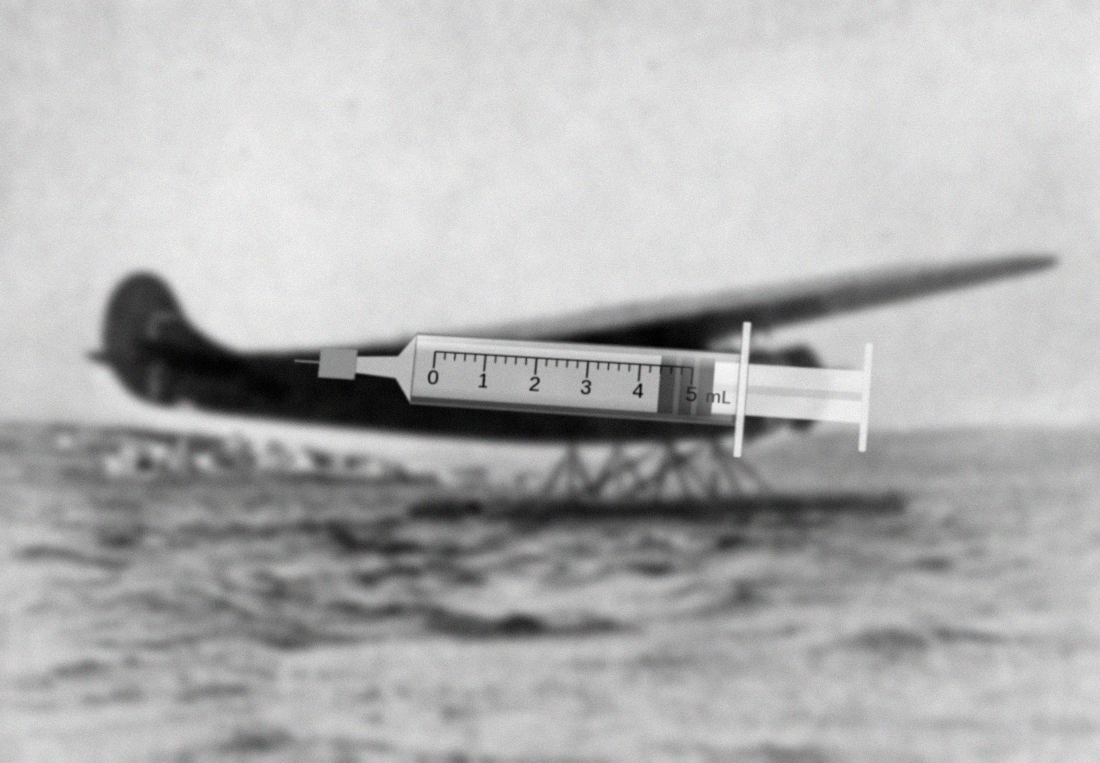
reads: 4.4
